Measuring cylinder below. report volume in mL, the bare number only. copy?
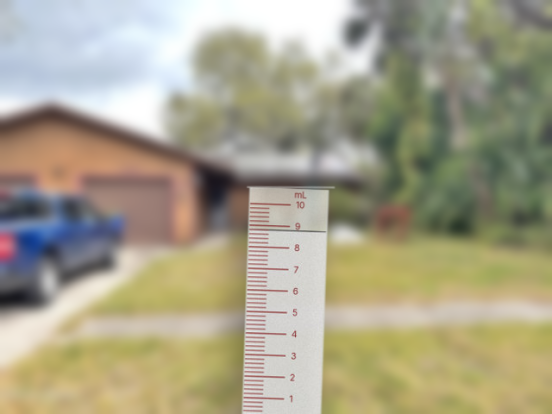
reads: 8.8
